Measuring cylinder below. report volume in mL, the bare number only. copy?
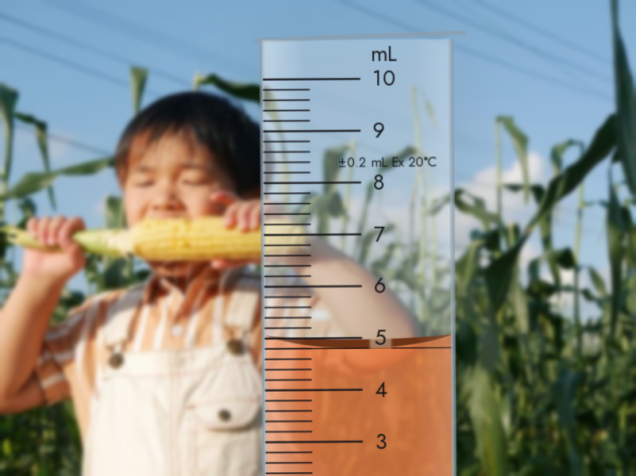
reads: 4.8
